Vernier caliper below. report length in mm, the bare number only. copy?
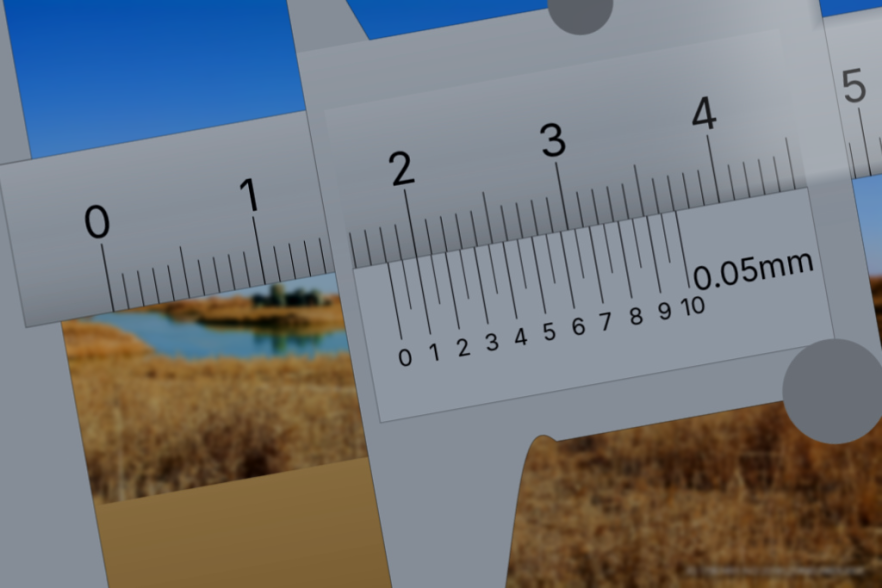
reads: 18.1
